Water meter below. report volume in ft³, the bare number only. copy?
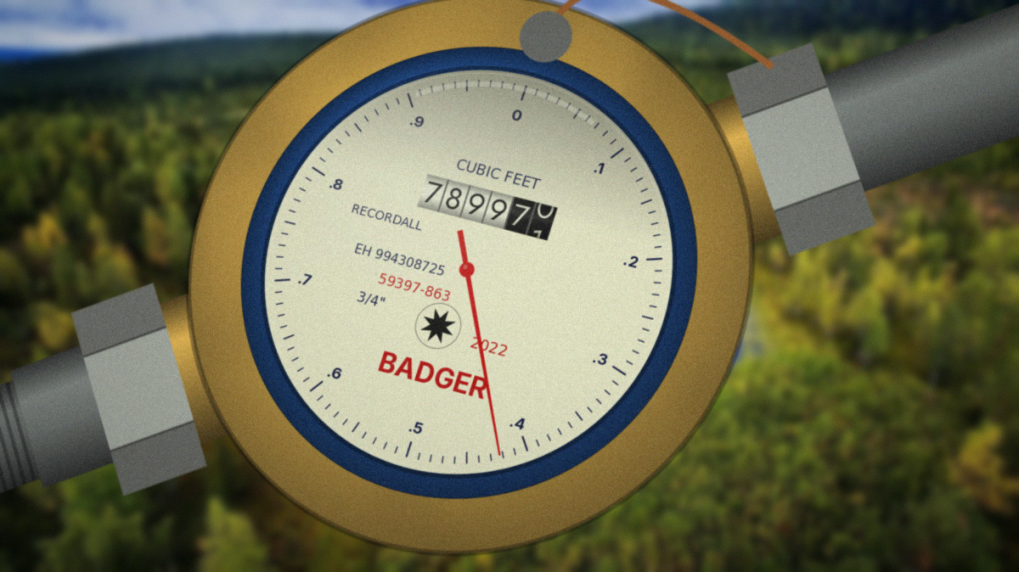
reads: 789970.42
